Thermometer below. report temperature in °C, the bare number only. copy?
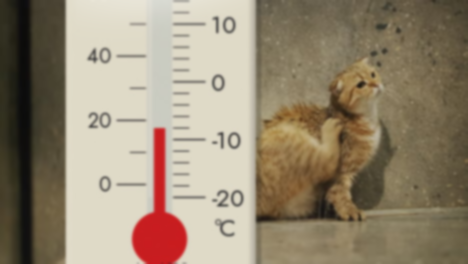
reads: -8
